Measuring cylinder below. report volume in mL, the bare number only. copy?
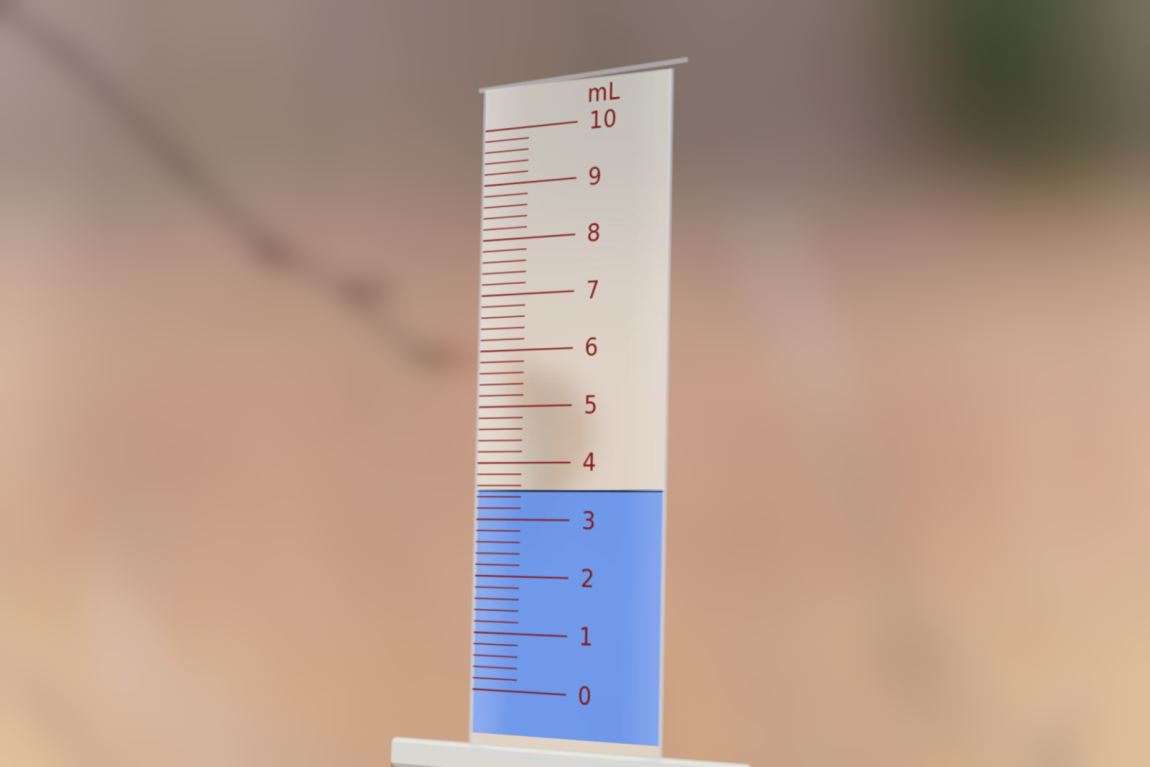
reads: 3.5
